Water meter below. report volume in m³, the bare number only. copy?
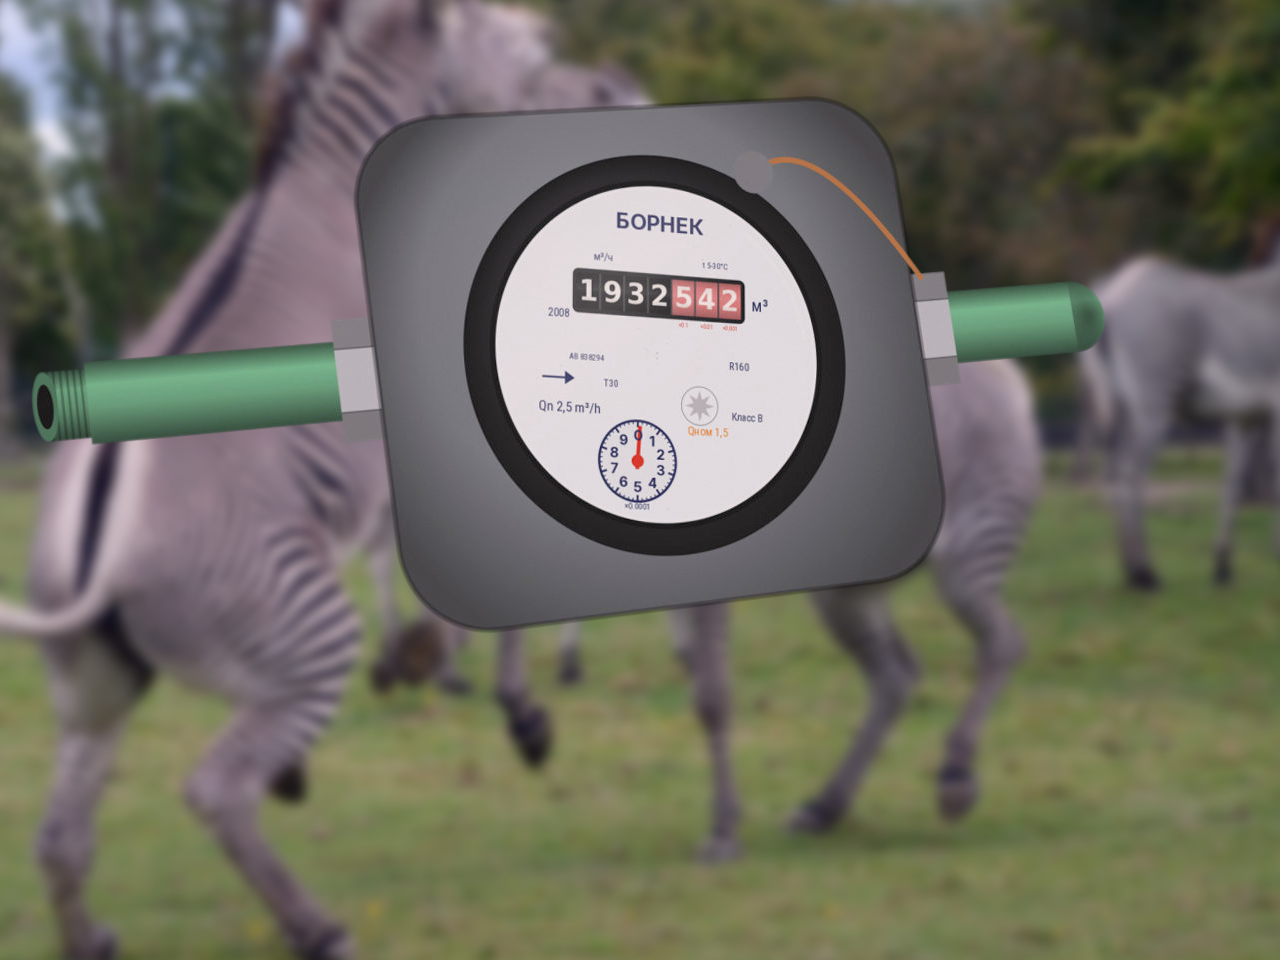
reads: 1932.5420
